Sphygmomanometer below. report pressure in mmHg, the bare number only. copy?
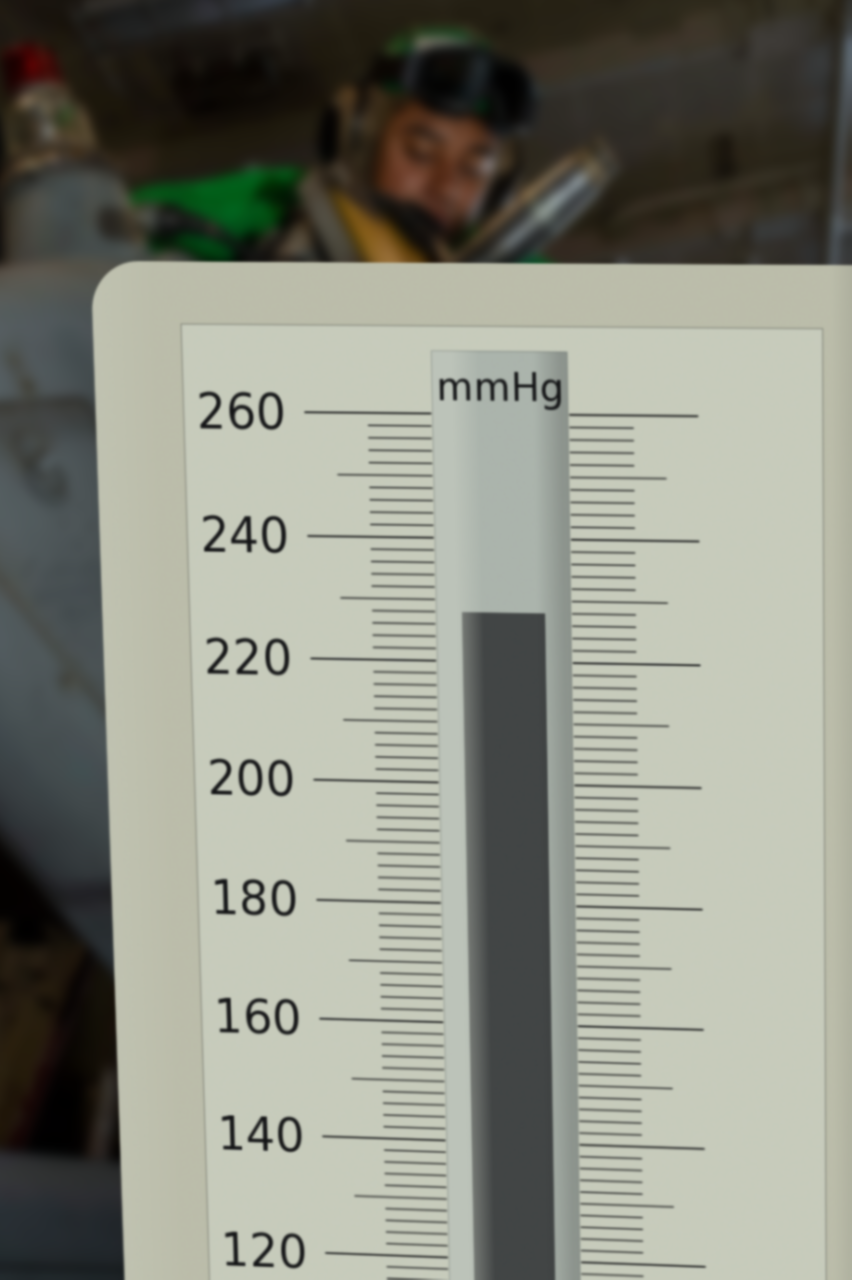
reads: 228
